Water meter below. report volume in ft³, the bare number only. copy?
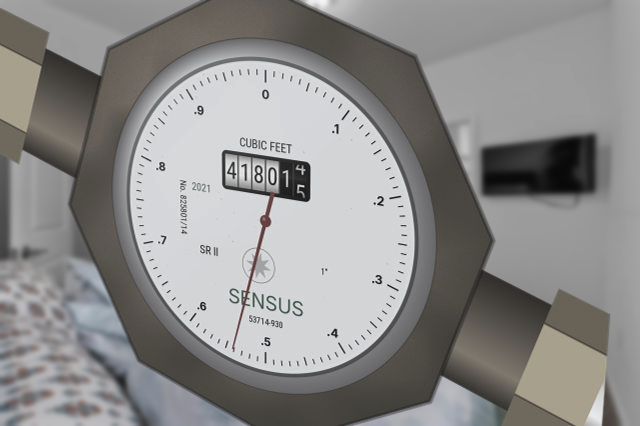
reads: 418014.54
